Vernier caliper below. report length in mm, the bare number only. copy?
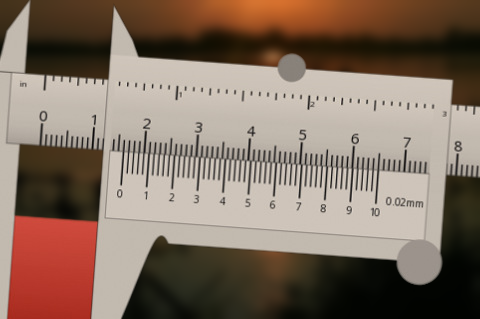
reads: 16.0
